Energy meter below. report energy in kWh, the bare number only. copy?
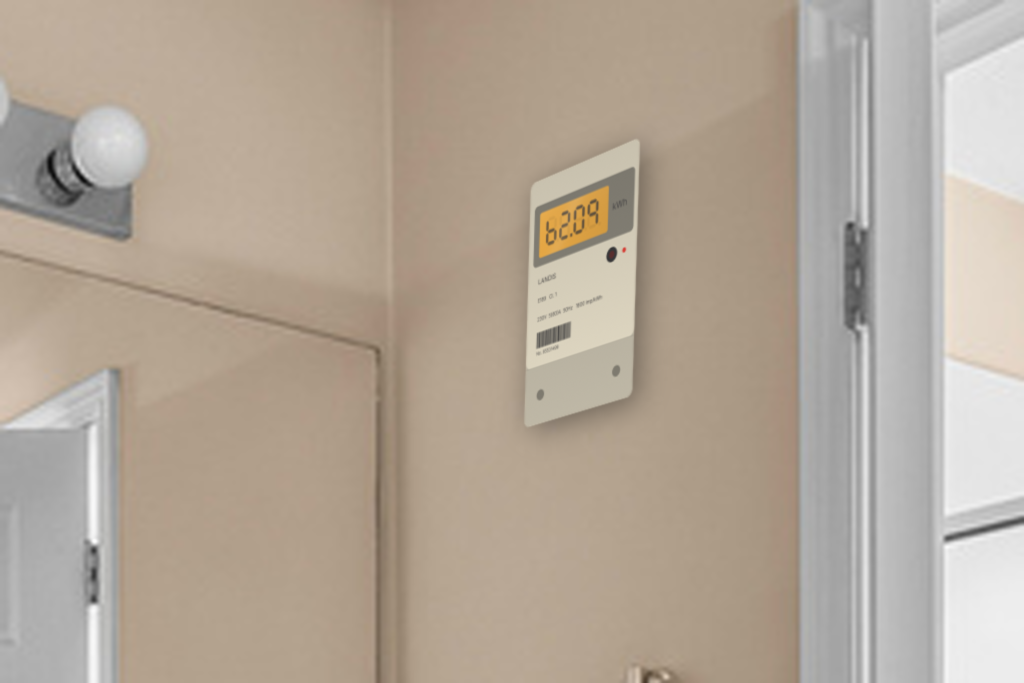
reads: 62.09
